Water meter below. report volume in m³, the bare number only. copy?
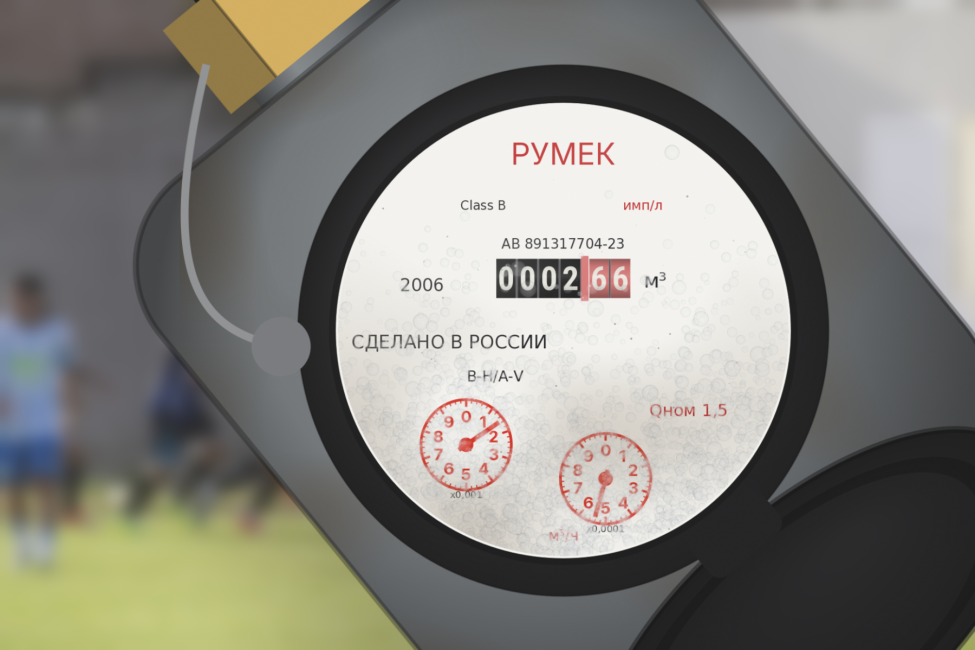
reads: 2.6615
